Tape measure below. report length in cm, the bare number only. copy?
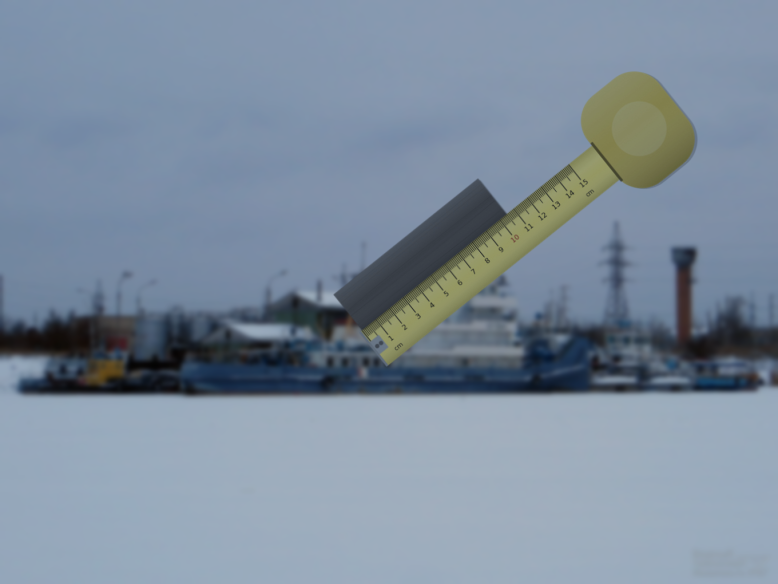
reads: 10.5
